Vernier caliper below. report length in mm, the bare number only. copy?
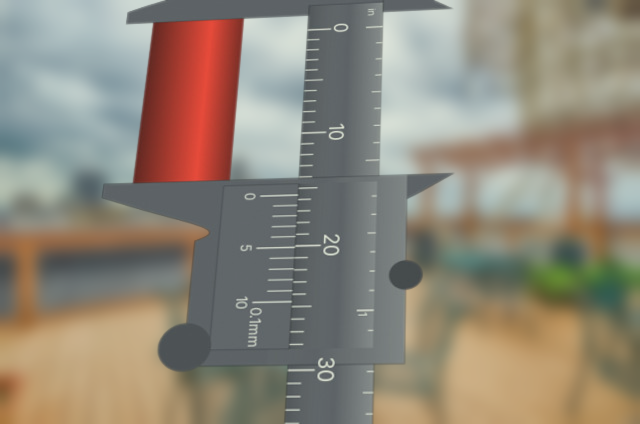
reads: 15.6
